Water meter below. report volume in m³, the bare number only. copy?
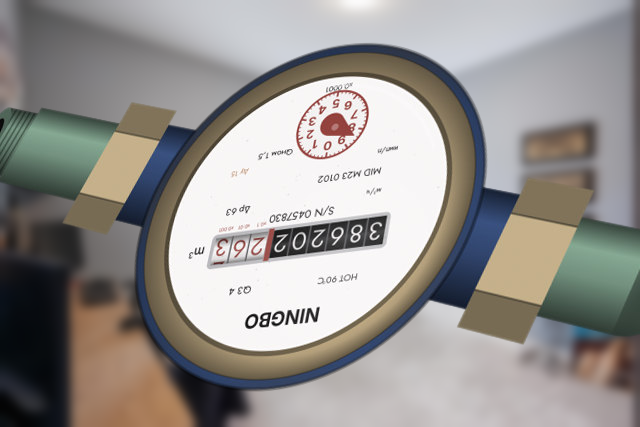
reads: 386202.2628
